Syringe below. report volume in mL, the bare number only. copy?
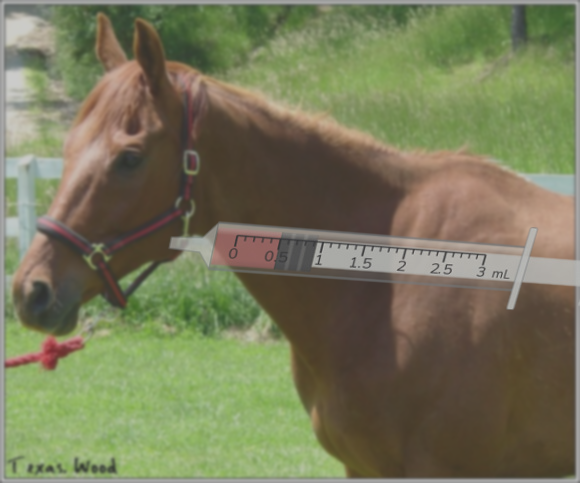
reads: 0.5
